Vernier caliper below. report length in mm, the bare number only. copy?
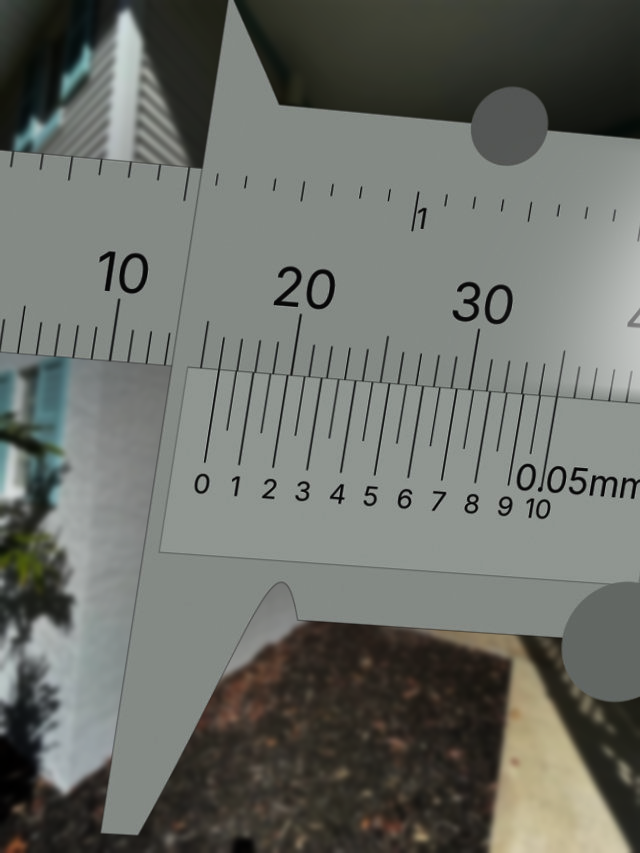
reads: 16.0
